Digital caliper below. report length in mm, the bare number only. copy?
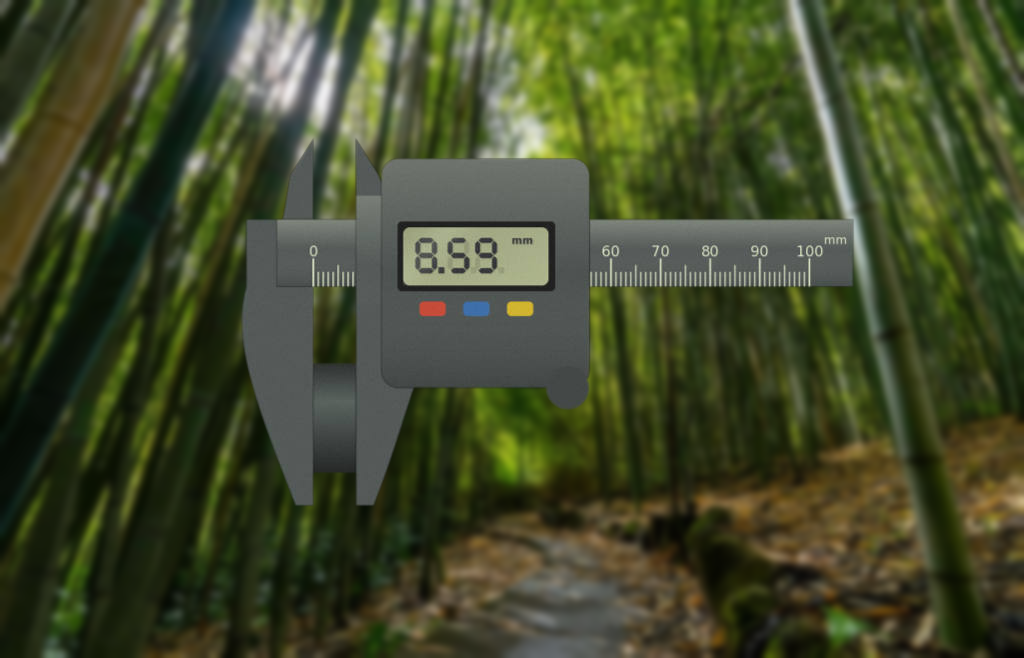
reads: 8.59
